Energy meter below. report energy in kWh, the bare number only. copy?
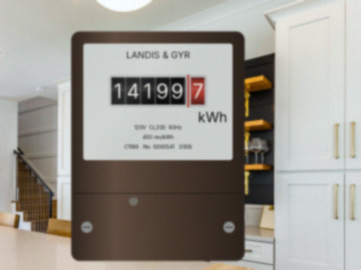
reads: 14199.7
